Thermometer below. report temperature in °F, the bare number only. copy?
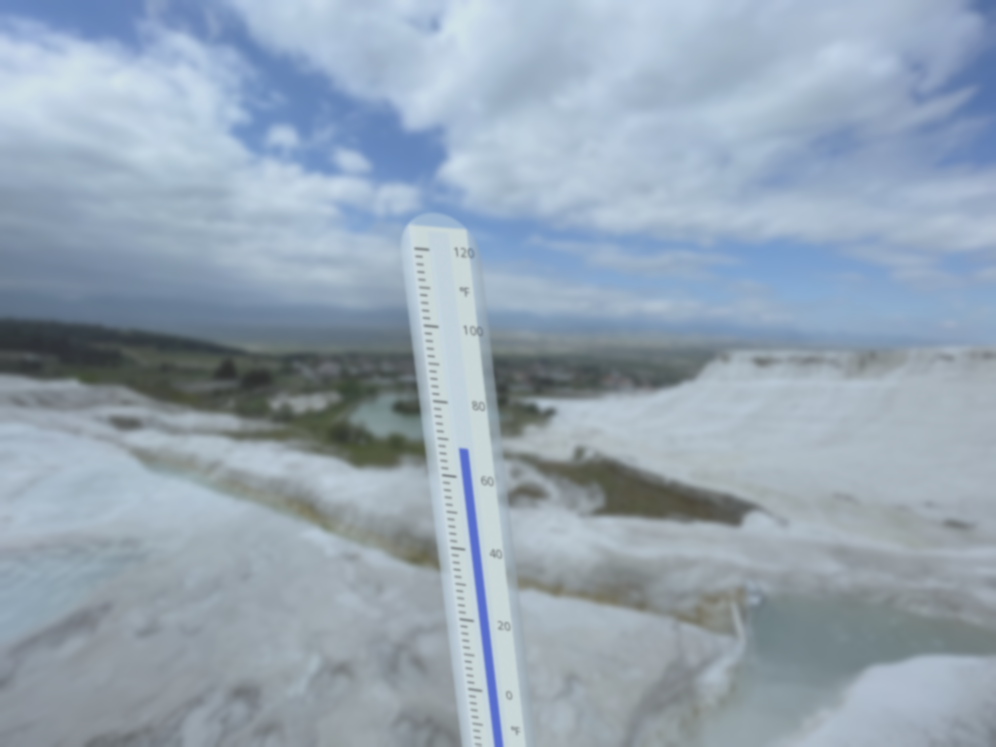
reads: 68
